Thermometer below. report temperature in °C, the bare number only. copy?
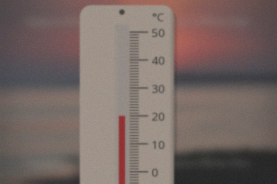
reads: 20
